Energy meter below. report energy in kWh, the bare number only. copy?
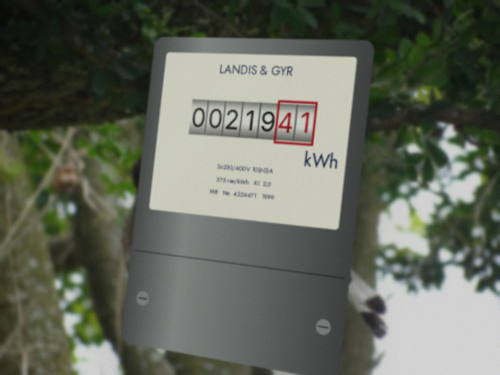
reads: 219.41
